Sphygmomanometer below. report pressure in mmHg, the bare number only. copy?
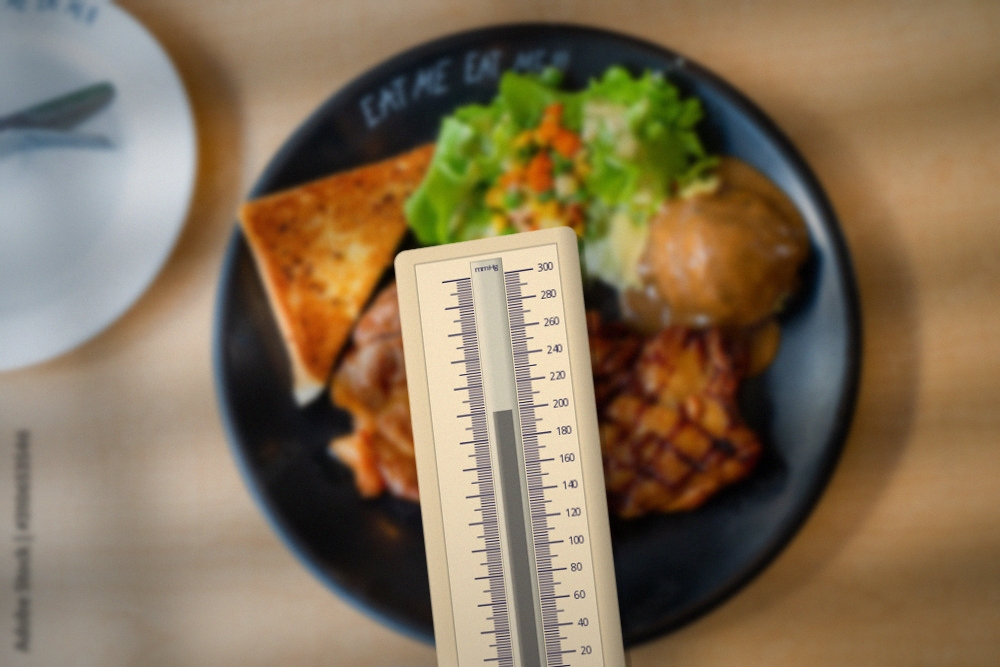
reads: 200
